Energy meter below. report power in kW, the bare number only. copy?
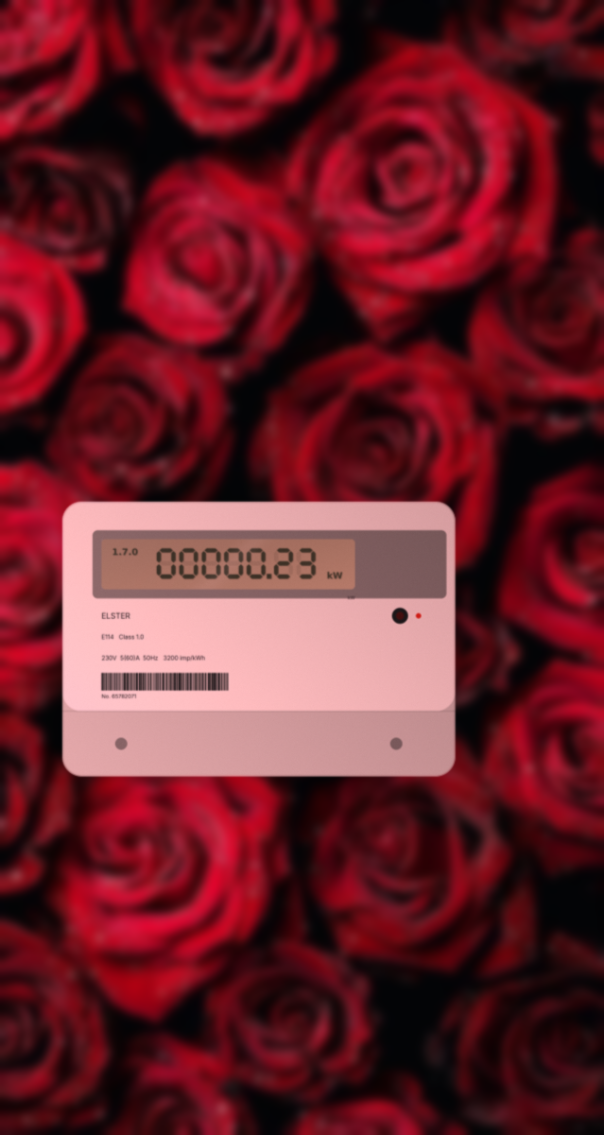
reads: 0.23
